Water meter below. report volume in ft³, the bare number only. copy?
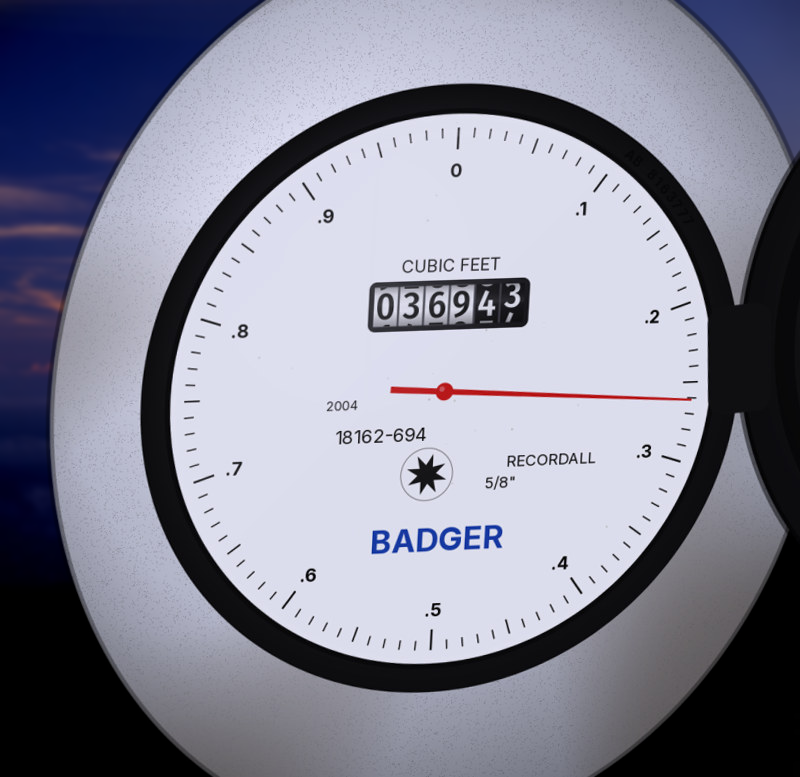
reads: 36943.26
